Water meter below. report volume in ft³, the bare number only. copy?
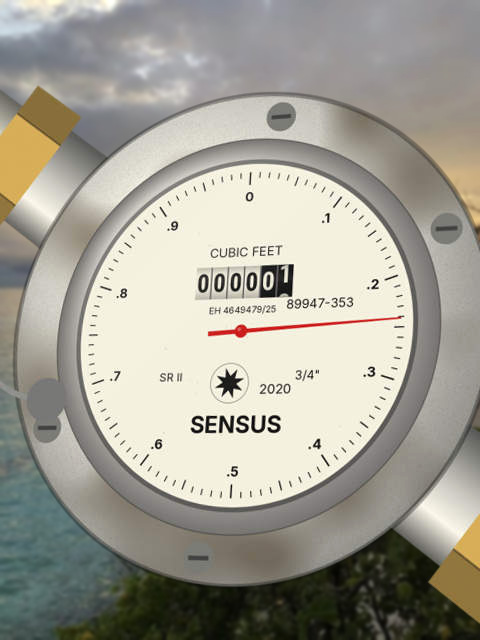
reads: 1.24
